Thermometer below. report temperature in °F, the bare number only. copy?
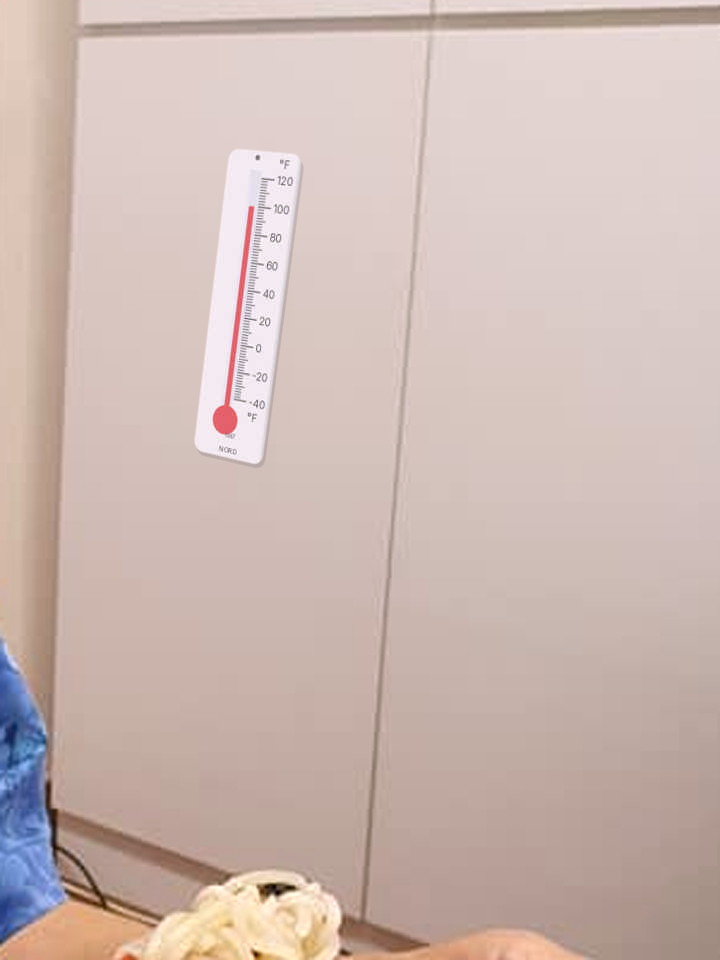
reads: 100
